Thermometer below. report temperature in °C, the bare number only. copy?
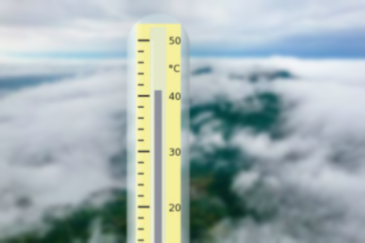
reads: 41
